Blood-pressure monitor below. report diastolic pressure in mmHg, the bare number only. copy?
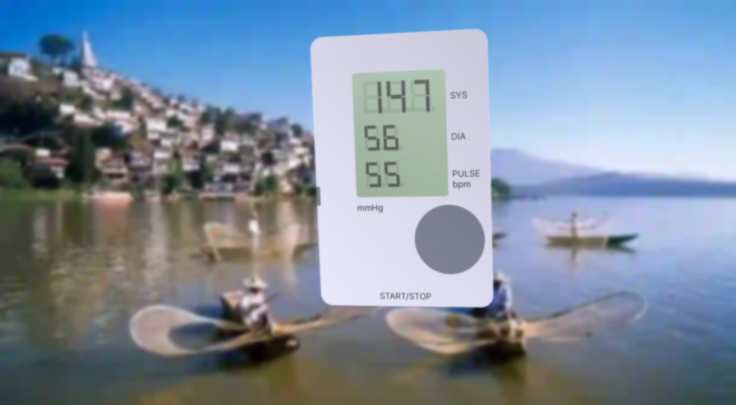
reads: 56
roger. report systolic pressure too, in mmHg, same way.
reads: 147
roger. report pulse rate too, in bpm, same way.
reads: 55
